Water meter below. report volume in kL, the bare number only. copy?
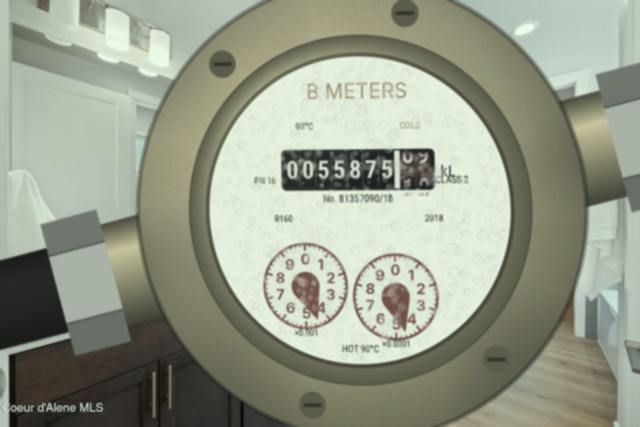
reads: 55875.0944
